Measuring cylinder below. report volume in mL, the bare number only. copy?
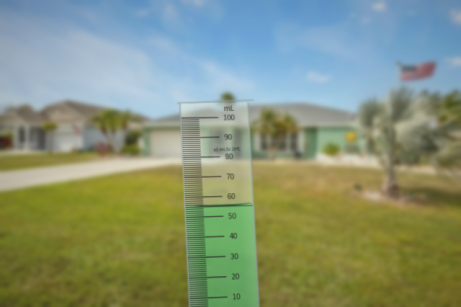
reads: 55
